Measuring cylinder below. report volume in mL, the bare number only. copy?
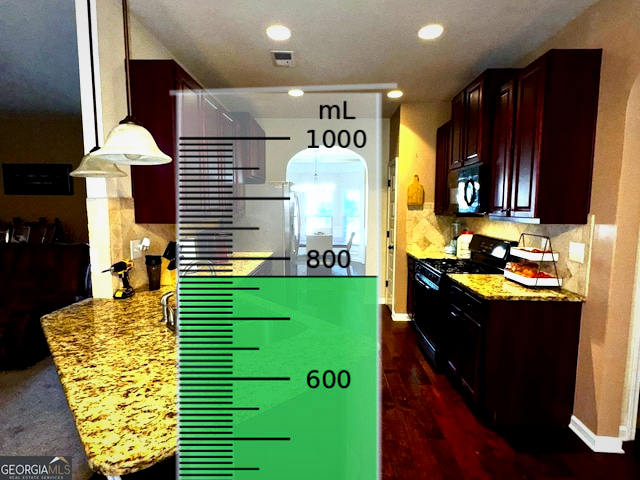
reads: 770
